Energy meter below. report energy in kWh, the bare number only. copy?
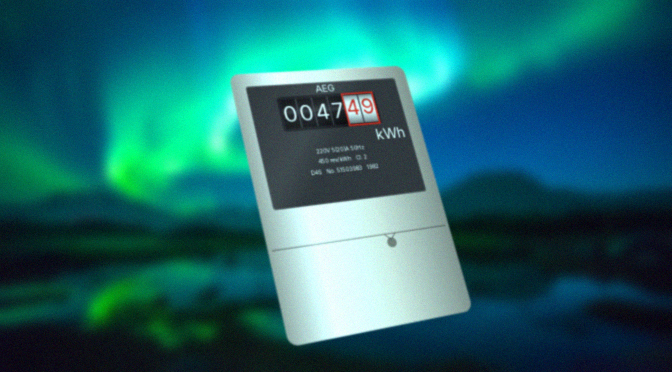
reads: 47.49
